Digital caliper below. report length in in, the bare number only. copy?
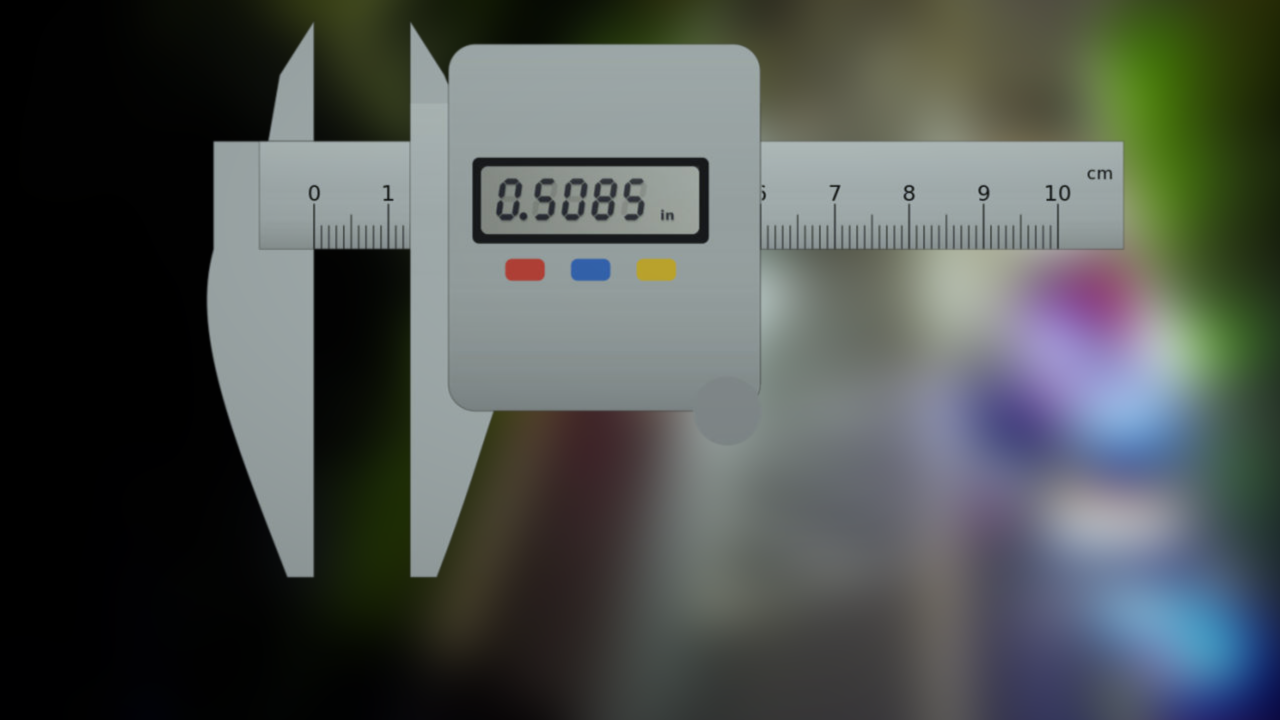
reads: 0.5085
